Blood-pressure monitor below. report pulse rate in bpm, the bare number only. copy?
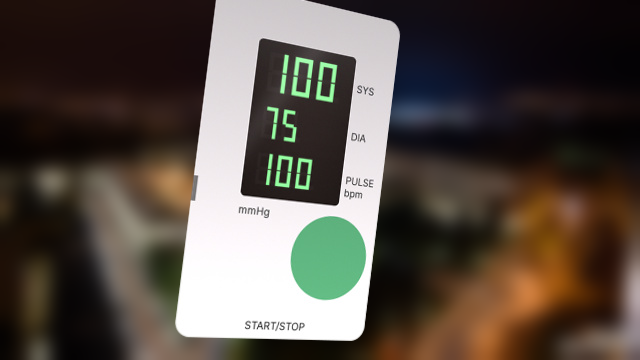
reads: 100
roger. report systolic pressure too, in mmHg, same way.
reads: 100
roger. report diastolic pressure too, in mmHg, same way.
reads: 75
